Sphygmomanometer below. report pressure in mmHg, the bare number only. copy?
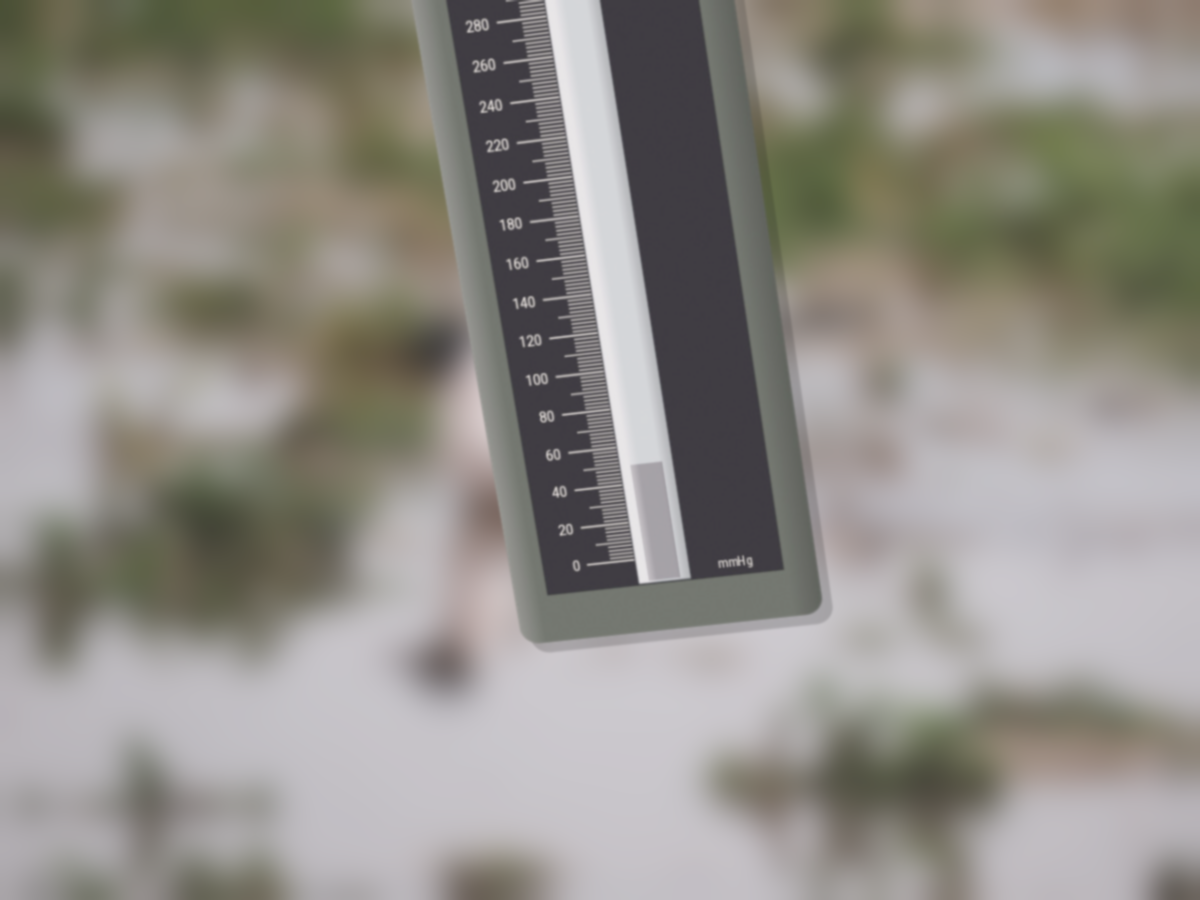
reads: 50
